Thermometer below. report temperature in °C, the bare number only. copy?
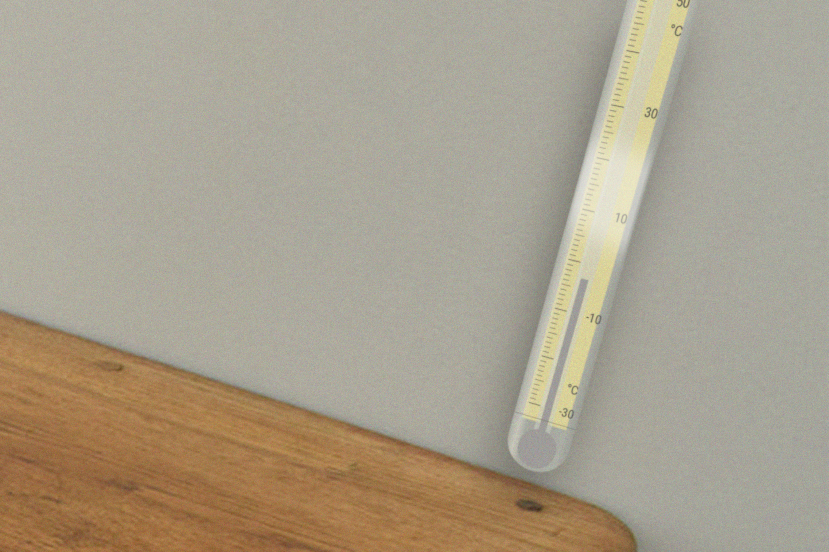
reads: -3
